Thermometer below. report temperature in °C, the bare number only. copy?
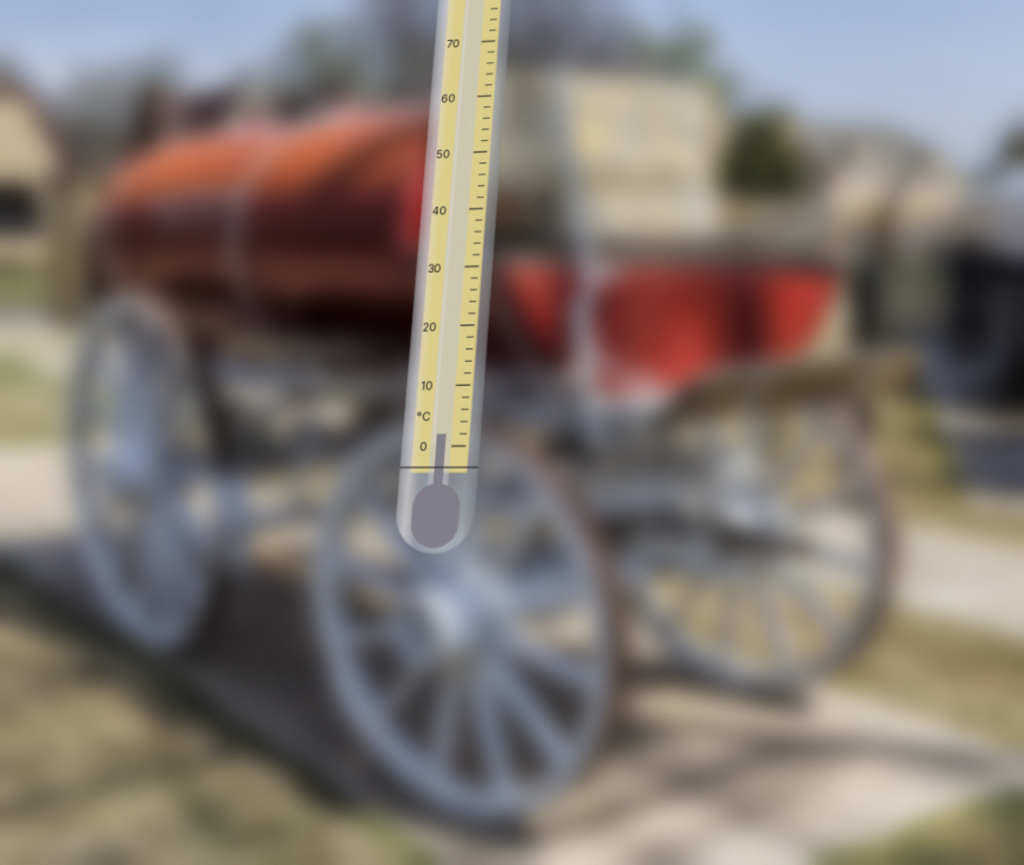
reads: 2
